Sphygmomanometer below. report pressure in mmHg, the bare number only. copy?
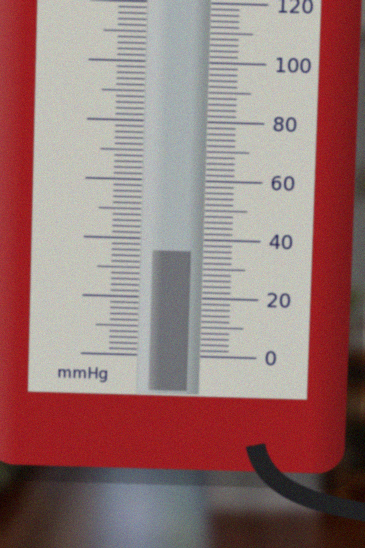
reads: 36
